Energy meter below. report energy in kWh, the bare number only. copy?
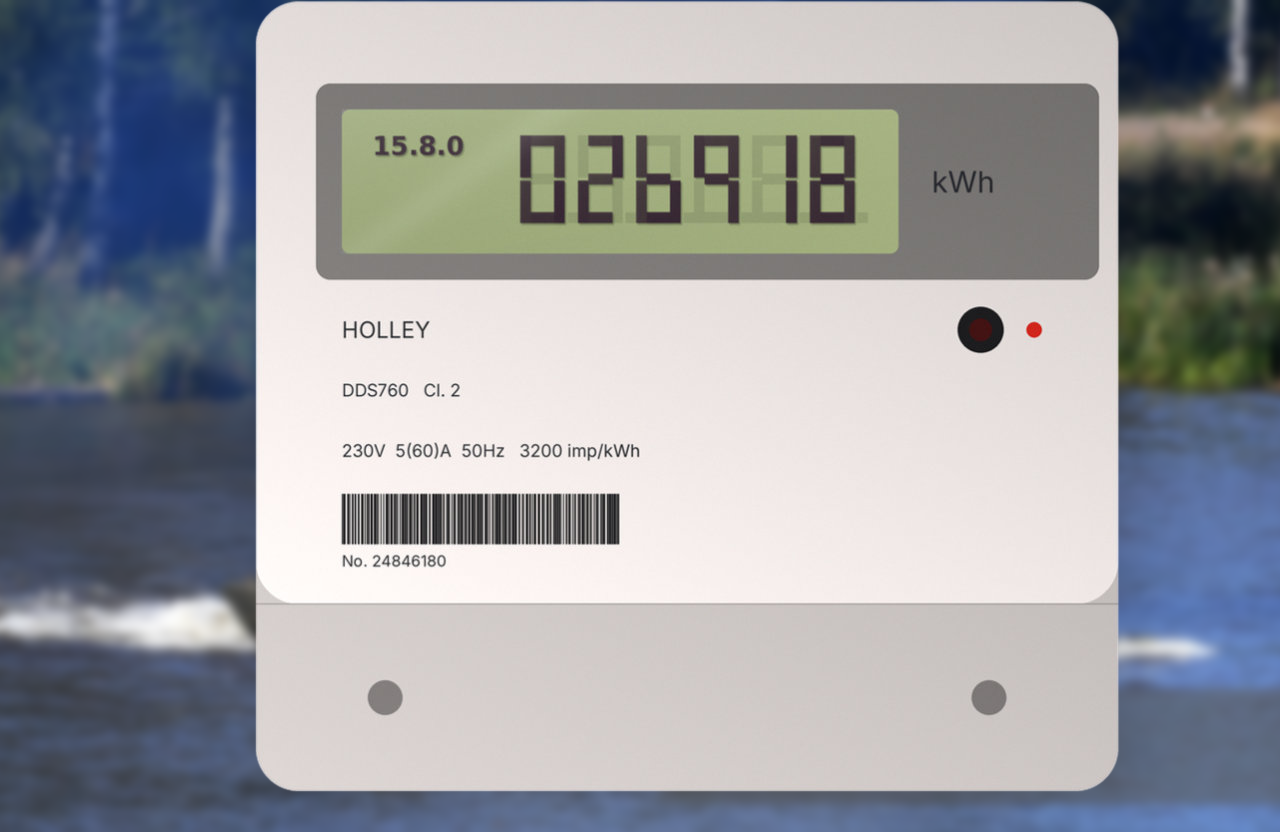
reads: 26918
